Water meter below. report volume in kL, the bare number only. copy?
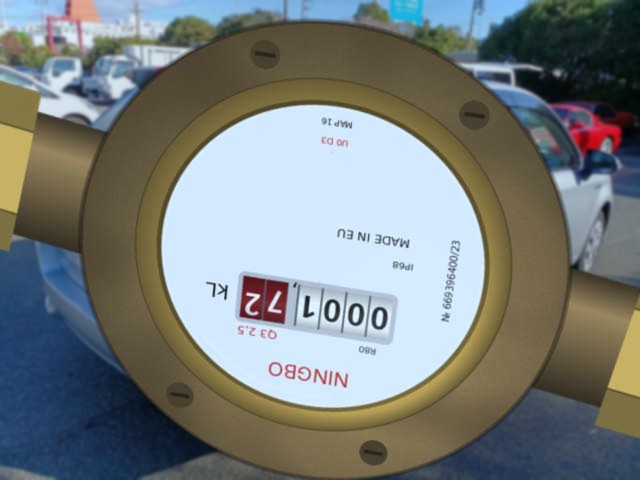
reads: 1.72
